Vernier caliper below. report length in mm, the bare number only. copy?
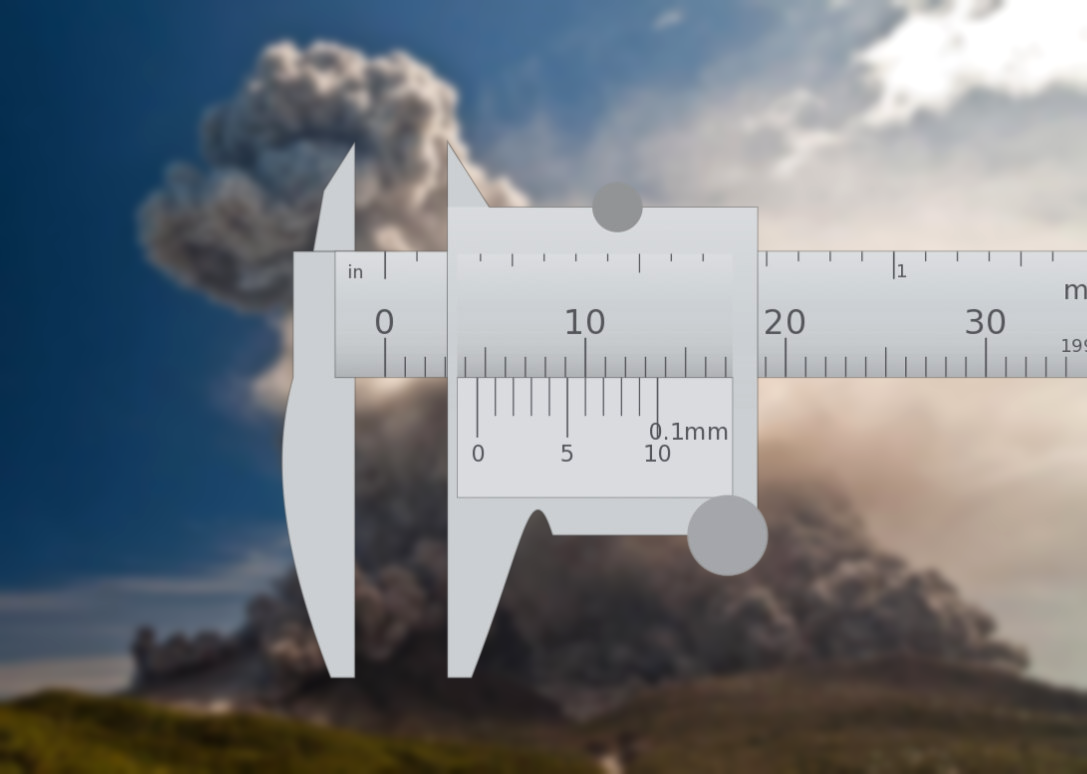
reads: 4.6
